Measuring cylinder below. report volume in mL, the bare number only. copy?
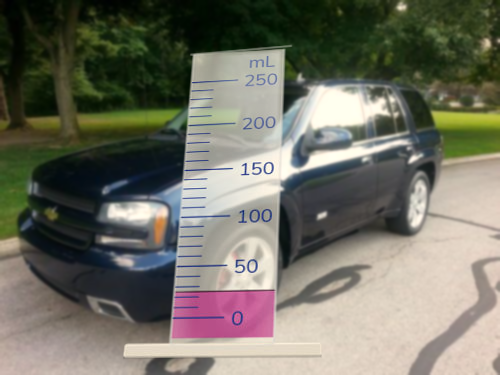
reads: 25
